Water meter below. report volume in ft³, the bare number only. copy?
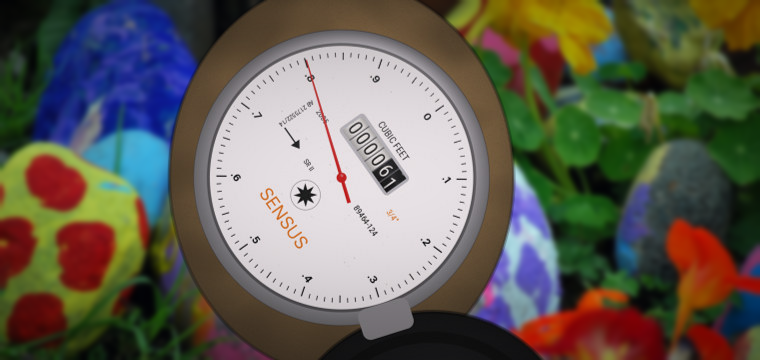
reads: 60.80
